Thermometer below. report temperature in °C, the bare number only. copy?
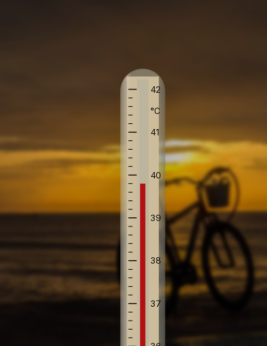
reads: 39.8
